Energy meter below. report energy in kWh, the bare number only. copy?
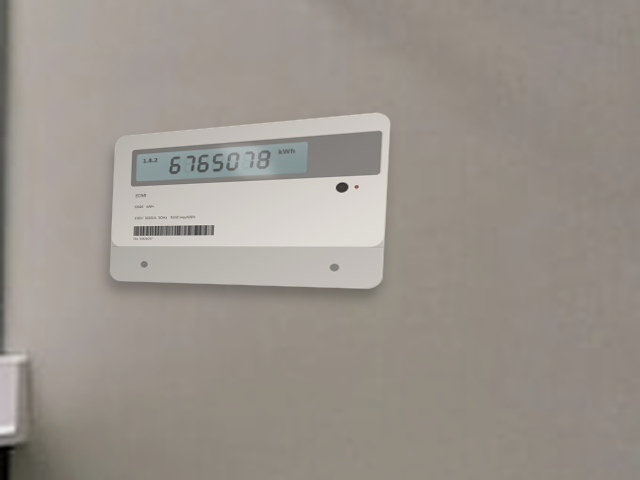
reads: 6765078
